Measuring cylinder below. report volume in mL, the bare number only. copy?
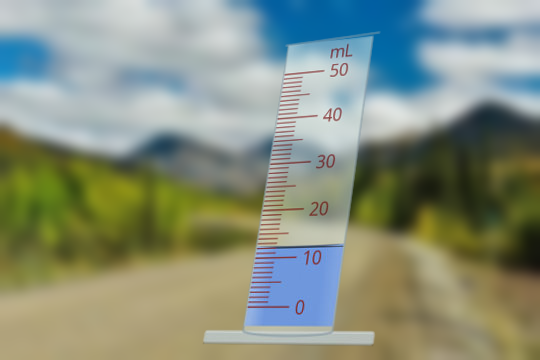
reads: 12
